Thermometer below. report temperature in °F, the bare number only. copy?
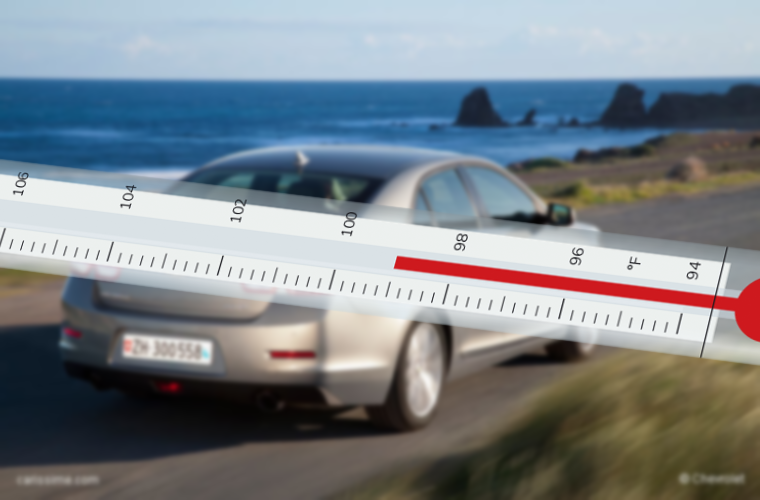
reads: 99
